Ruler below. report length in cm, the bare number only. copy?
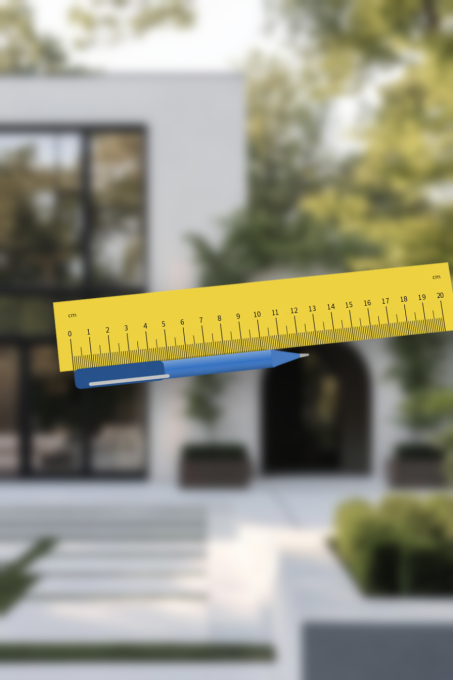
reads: 12.5
